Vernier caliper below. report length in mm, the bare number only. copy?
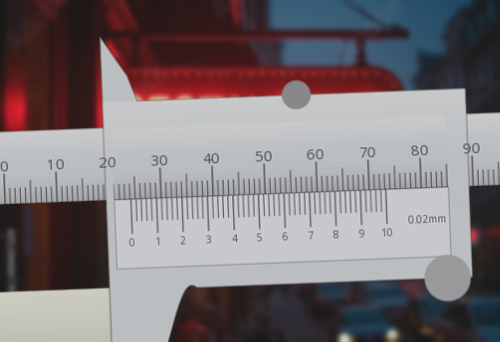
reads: 24.2
